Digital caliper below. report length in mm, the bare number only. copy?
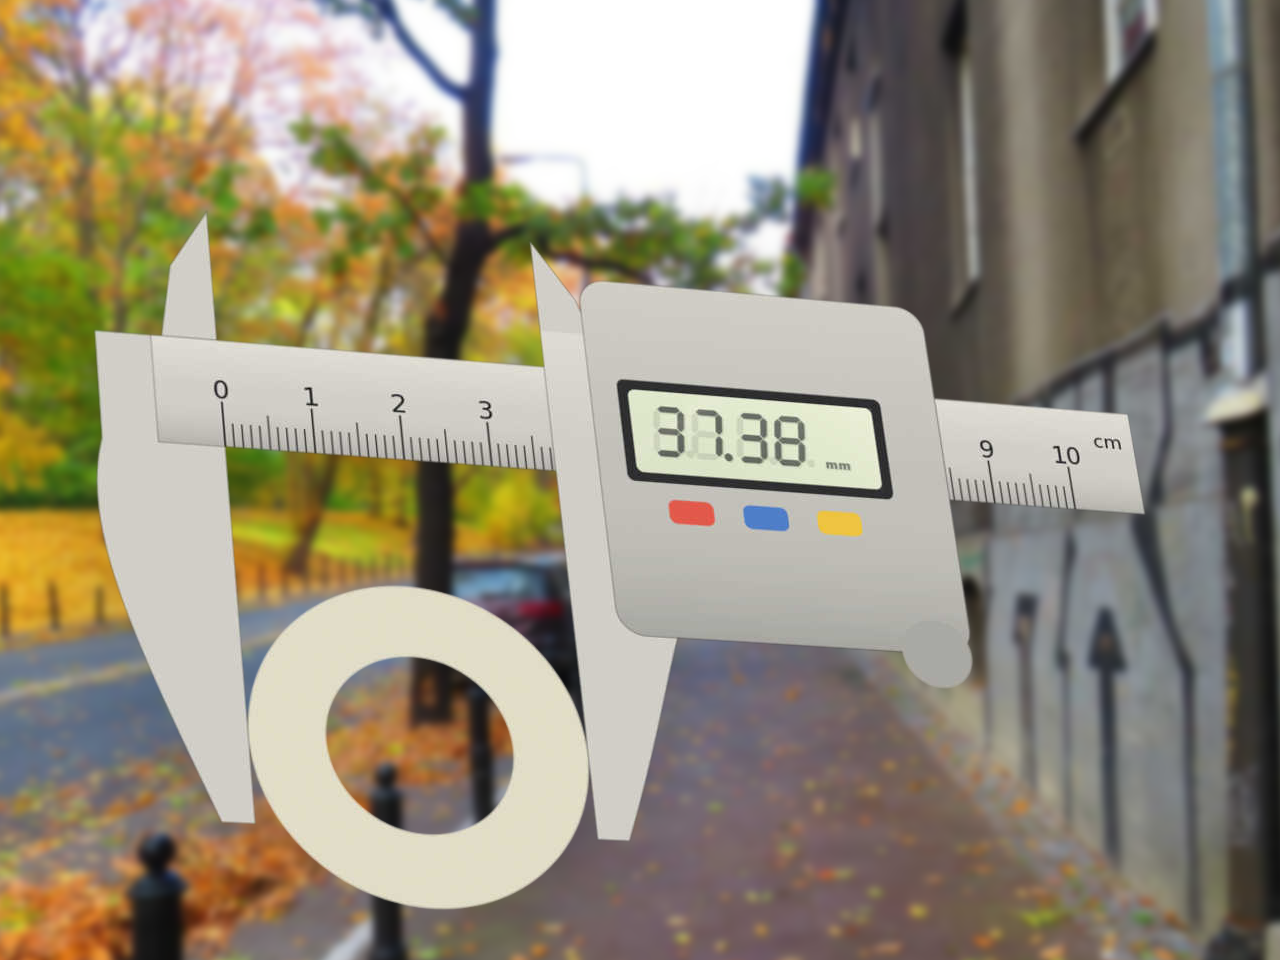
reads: 37.38
